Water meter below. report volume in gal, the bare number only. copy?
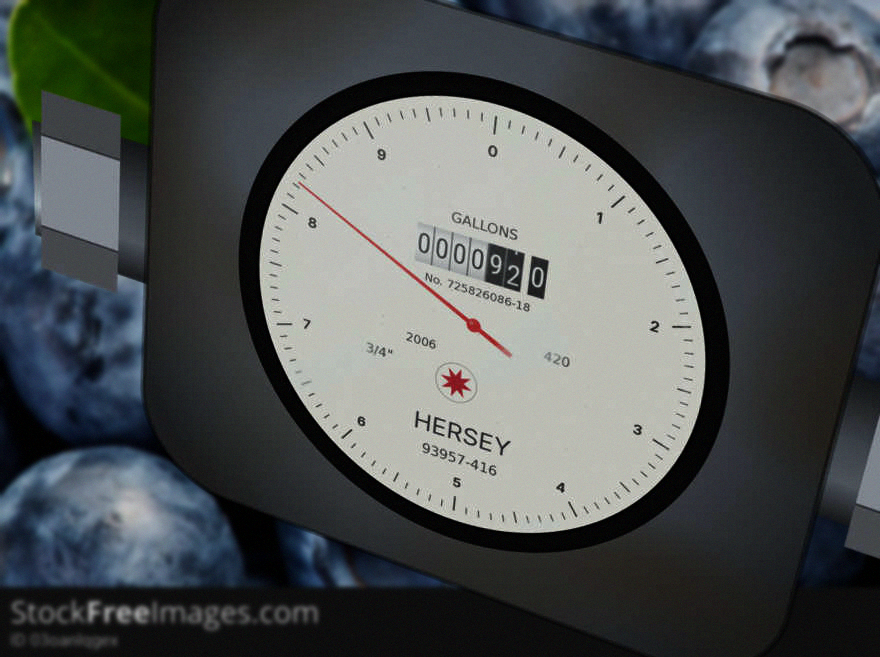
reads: 918.2
